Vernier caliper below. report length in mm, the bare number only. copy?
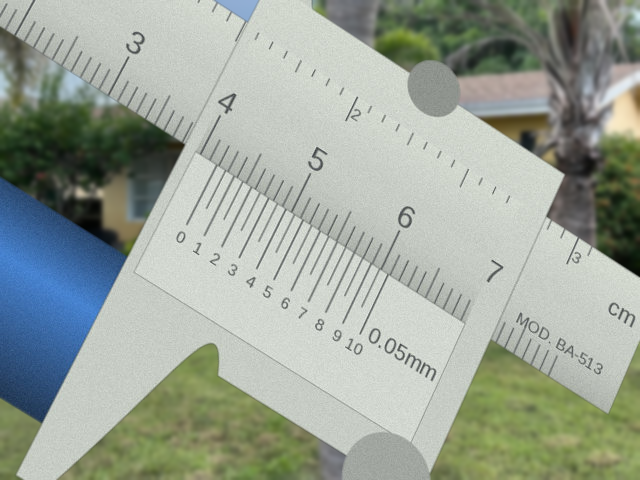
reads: 41.8
